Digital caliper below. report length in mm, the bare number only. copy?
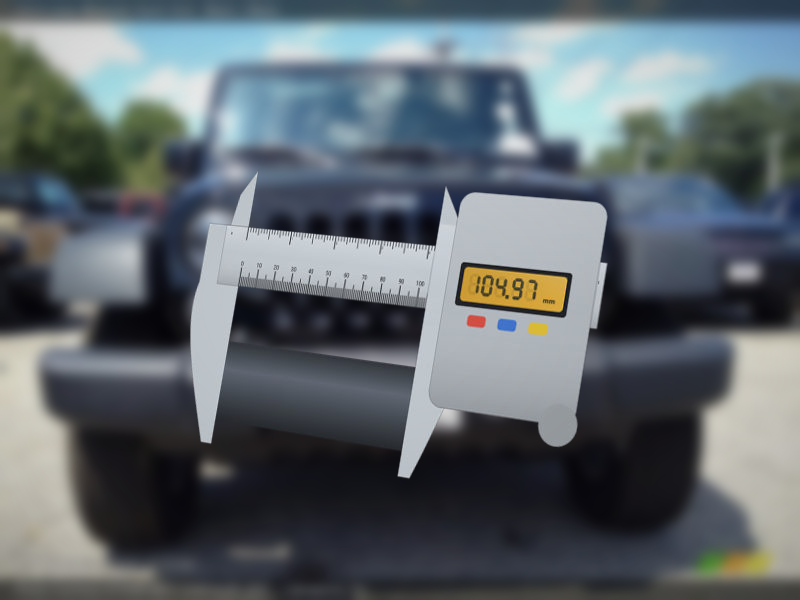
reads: 104.97
